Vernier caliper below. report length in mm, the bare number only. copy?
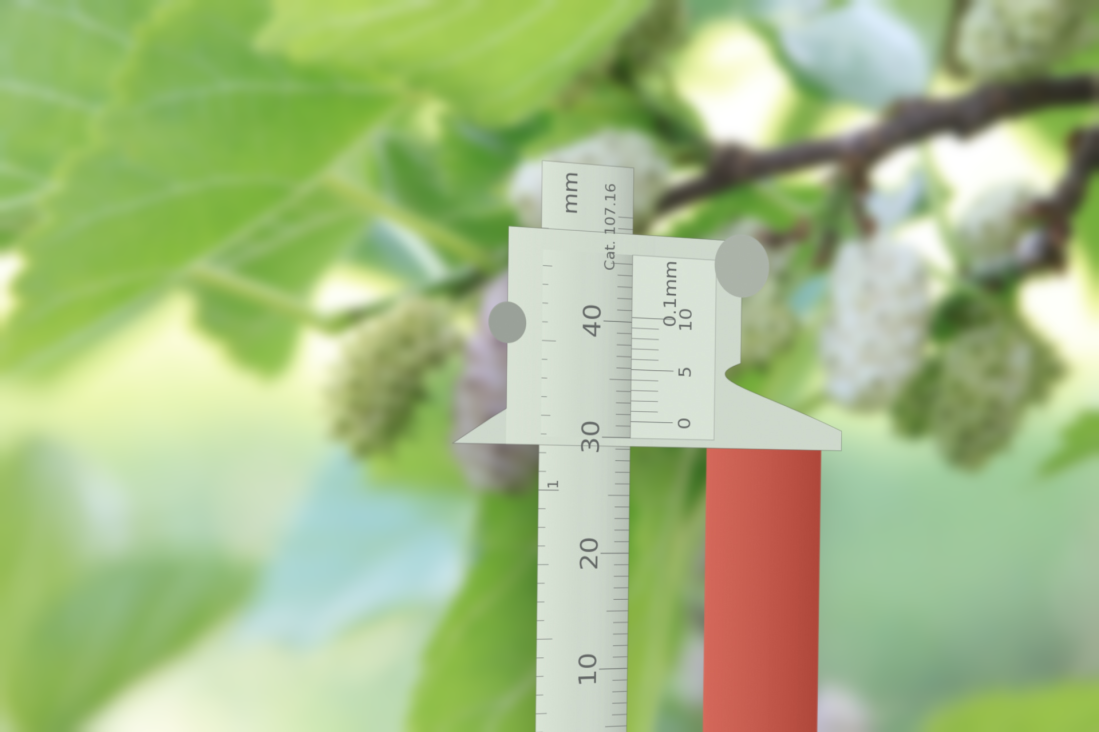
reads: 31.4
